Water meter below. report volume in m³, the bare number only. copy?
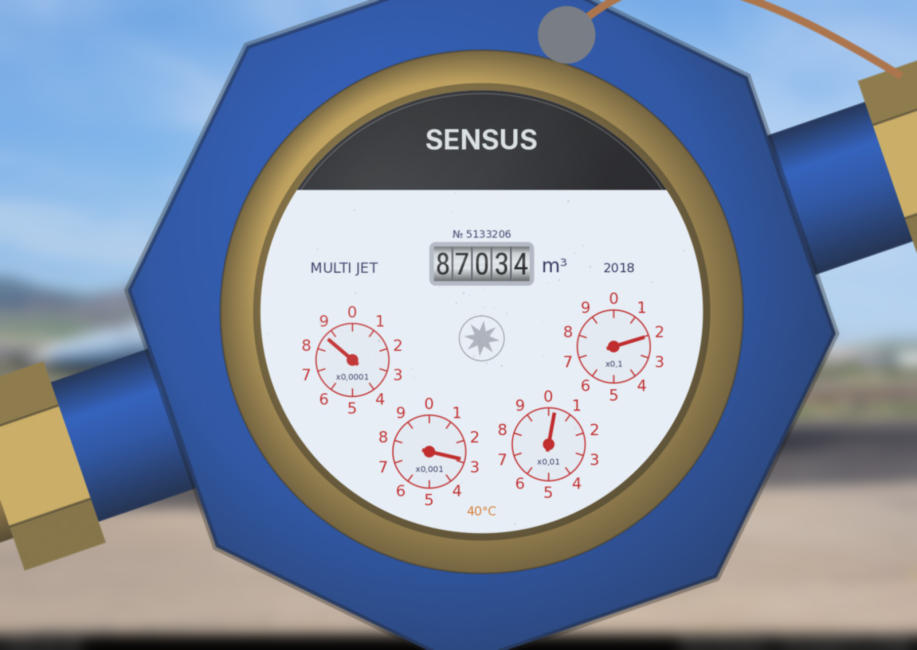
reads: 87034.2028
